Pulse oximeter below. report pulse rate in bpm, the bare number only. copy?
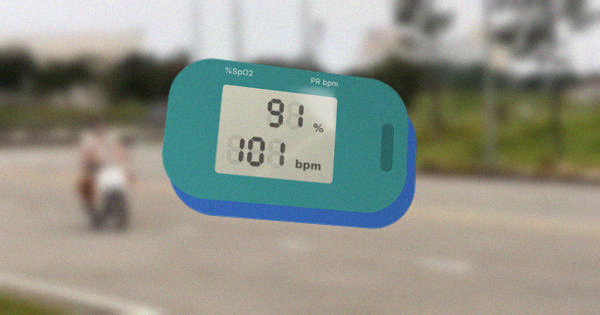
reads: 101
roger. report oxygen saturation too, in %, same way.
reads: 91
